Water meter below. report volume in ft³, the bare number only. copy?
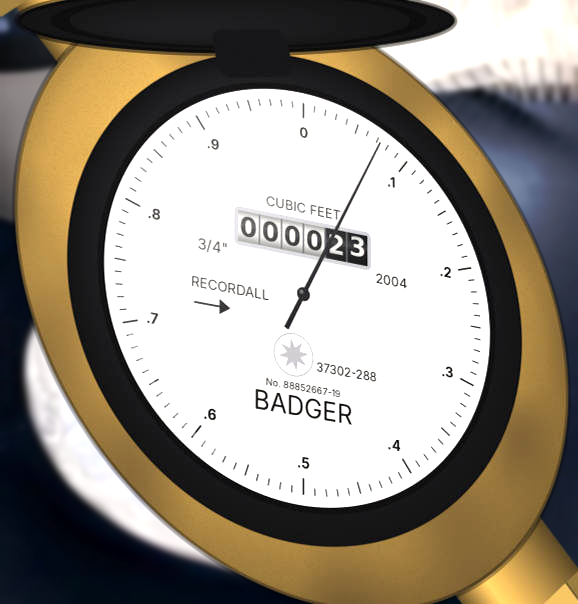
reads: 23.07
